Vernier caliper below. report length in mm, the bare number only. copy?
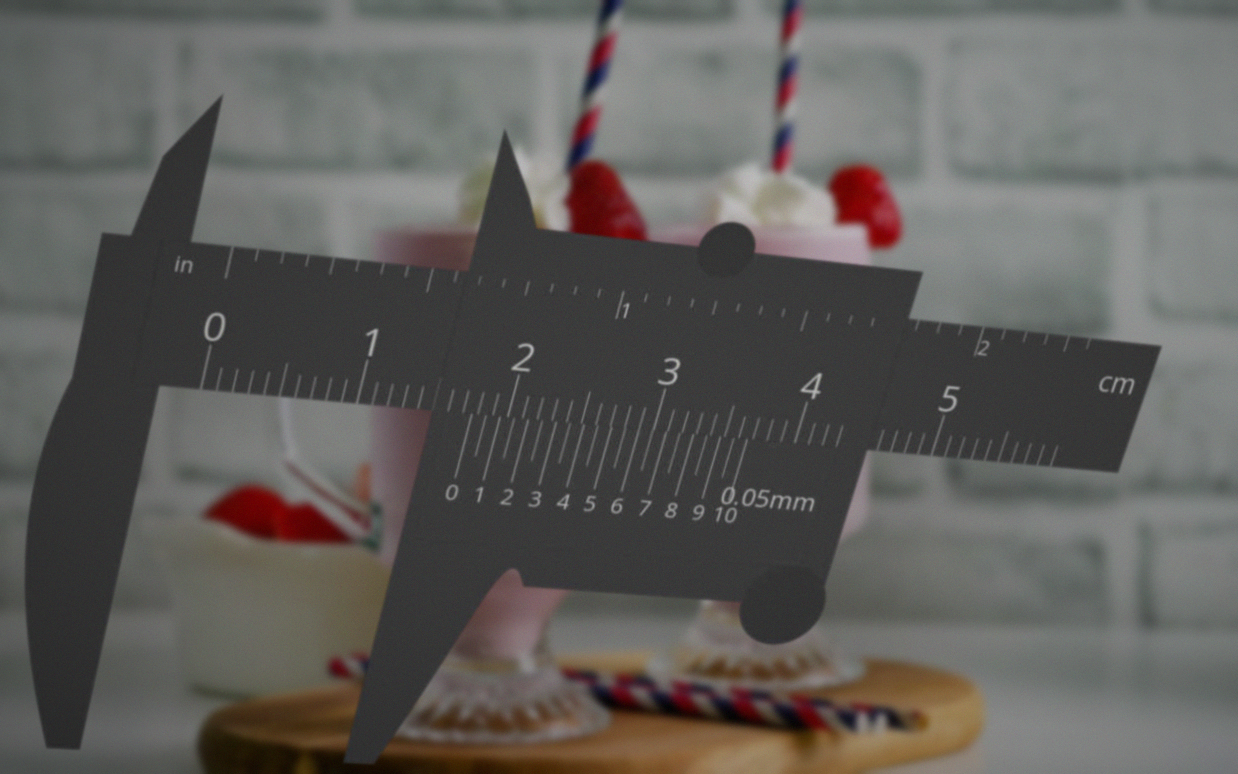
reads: 17.6
